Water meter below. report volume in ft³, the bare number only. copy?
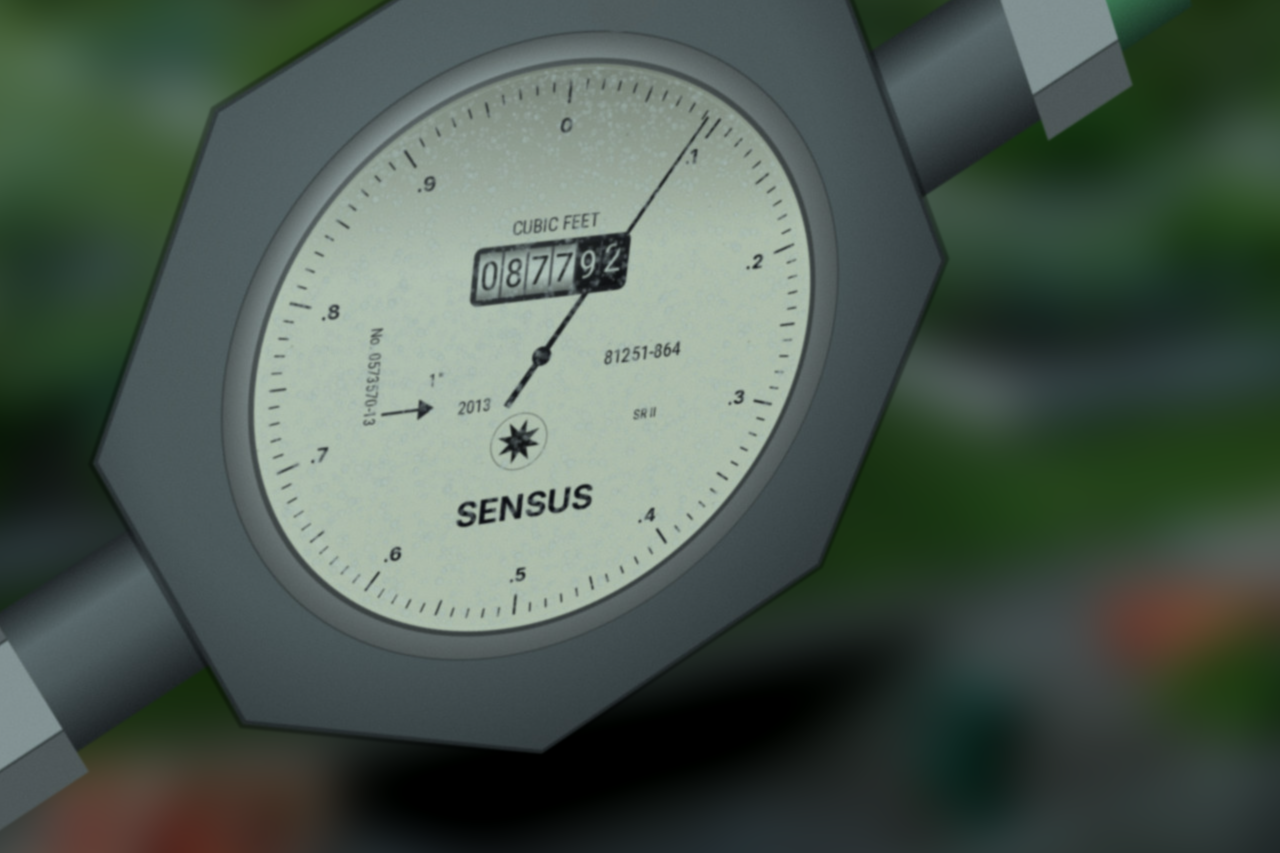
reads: 87792.09
